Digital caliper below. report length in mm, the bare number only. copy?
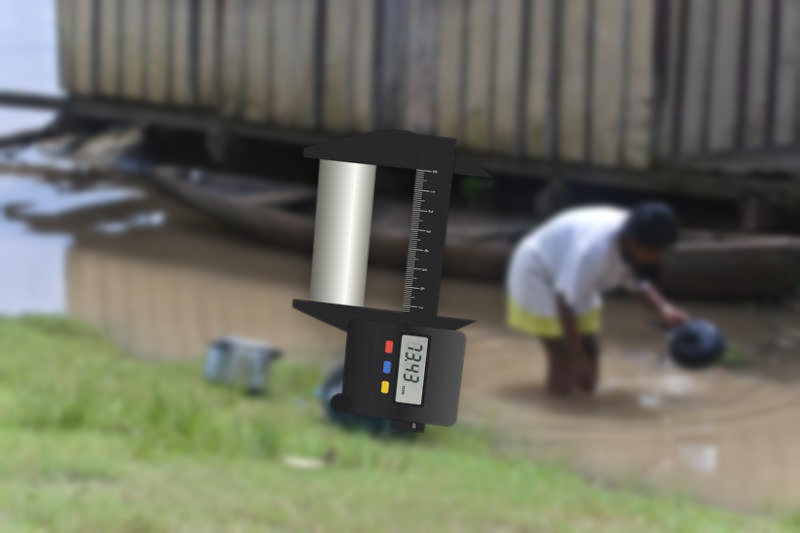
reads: 73.43
